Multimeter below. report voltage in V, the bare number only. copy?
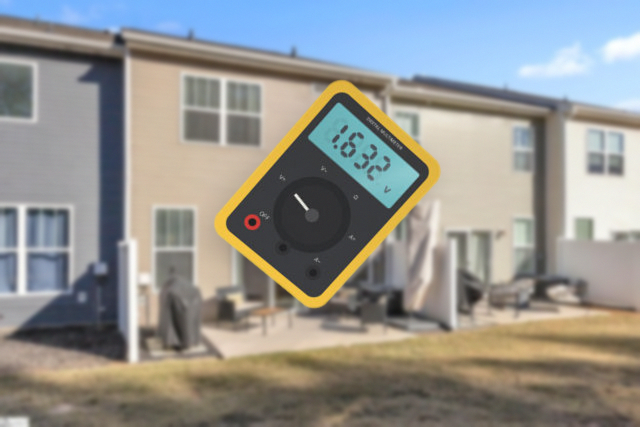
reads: 1.632
